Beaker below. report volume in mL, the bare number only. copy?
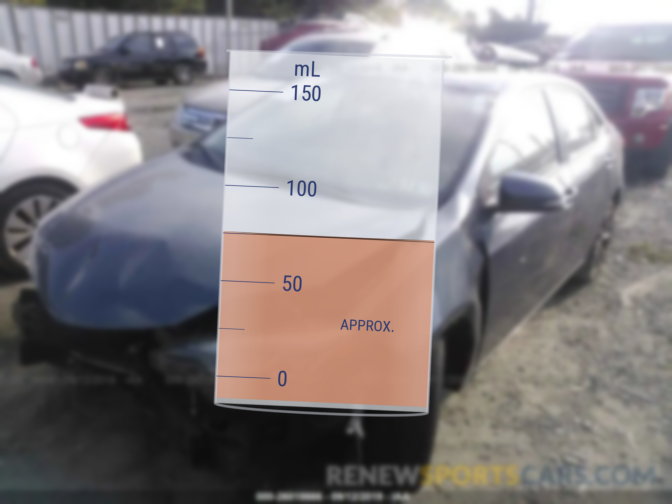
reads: 75
